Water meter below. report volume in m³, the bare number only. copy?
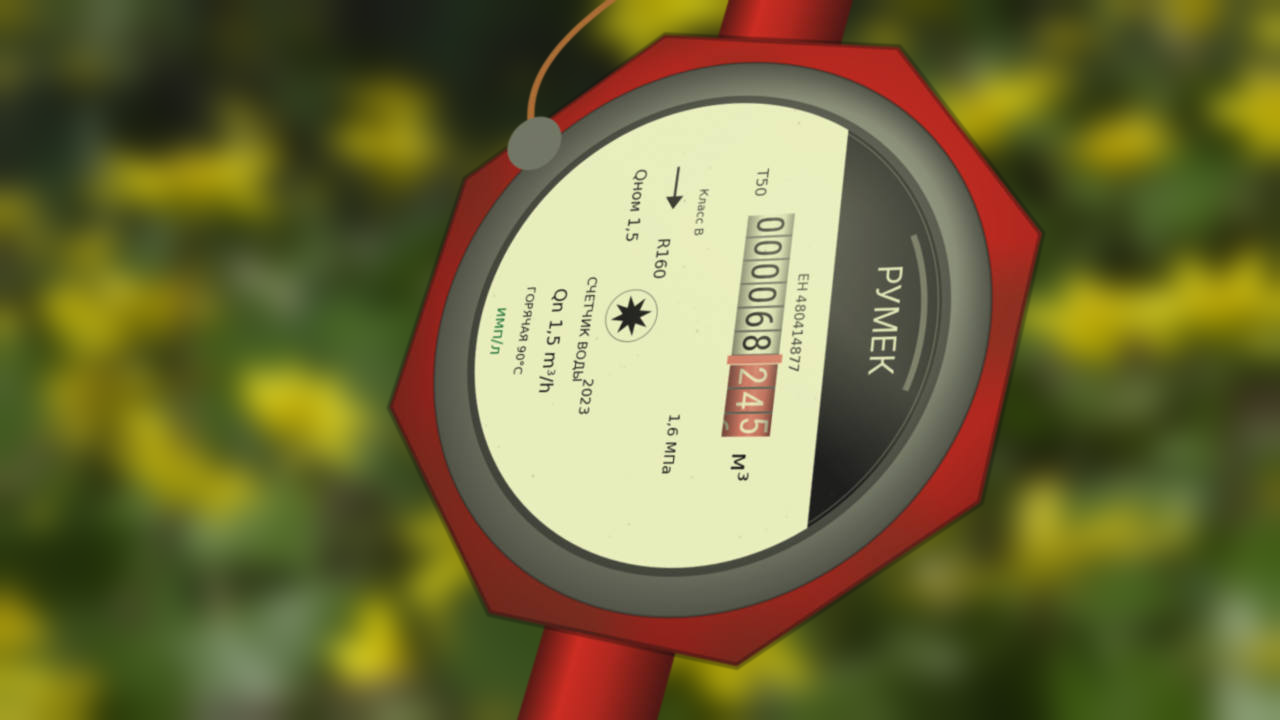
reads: 68.245
